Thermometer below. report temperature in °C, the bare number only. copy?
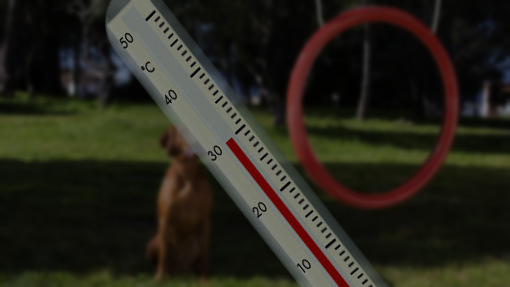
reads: 30
